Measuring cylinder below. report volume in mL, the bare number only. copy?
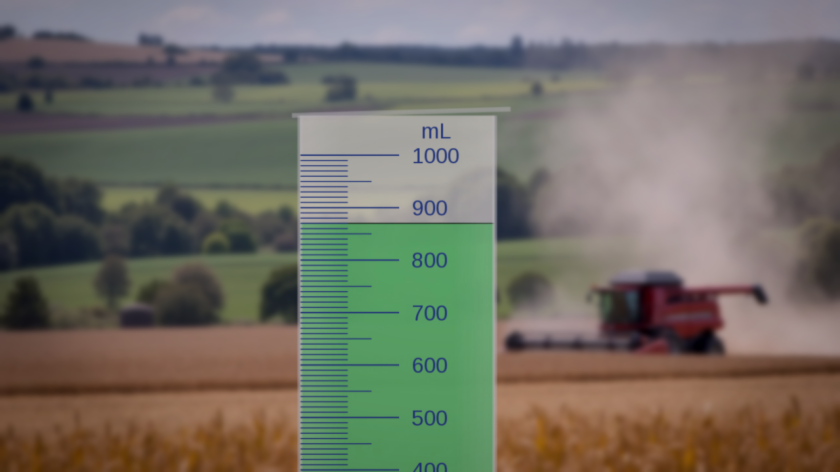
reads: 870
